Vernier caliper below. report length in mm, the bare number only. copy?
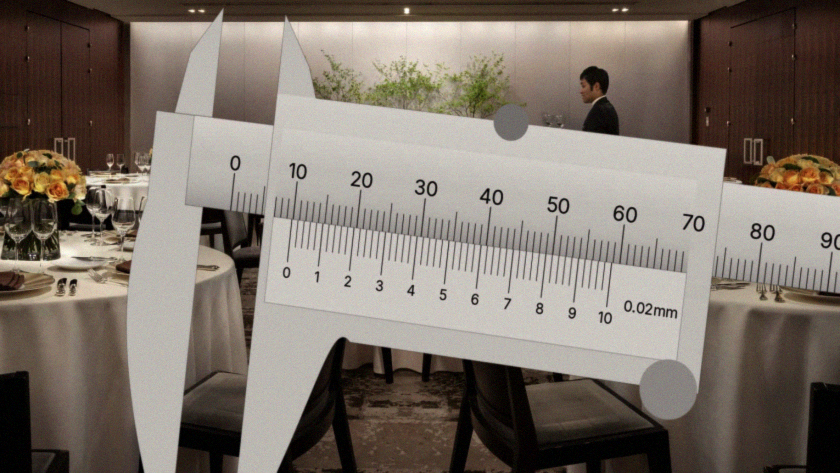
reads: 9.8
